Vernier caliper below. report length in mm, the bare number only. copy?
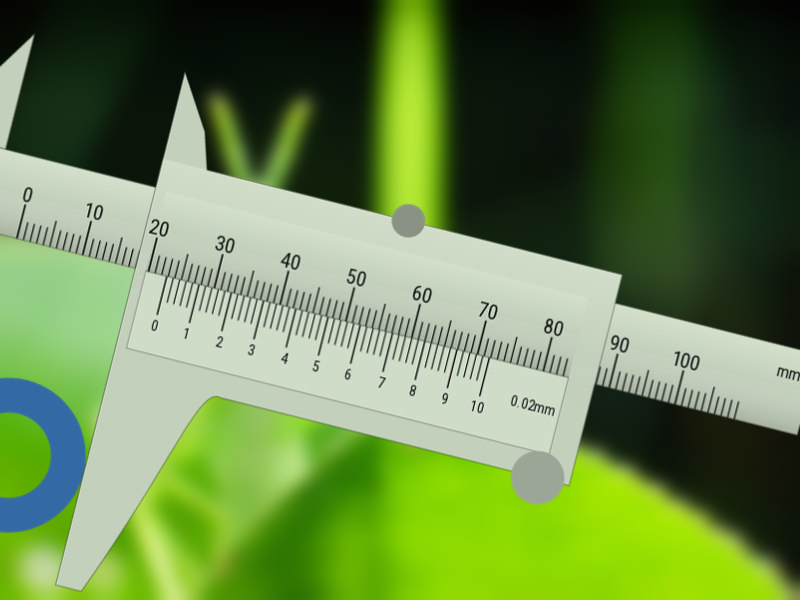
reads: 22.8
